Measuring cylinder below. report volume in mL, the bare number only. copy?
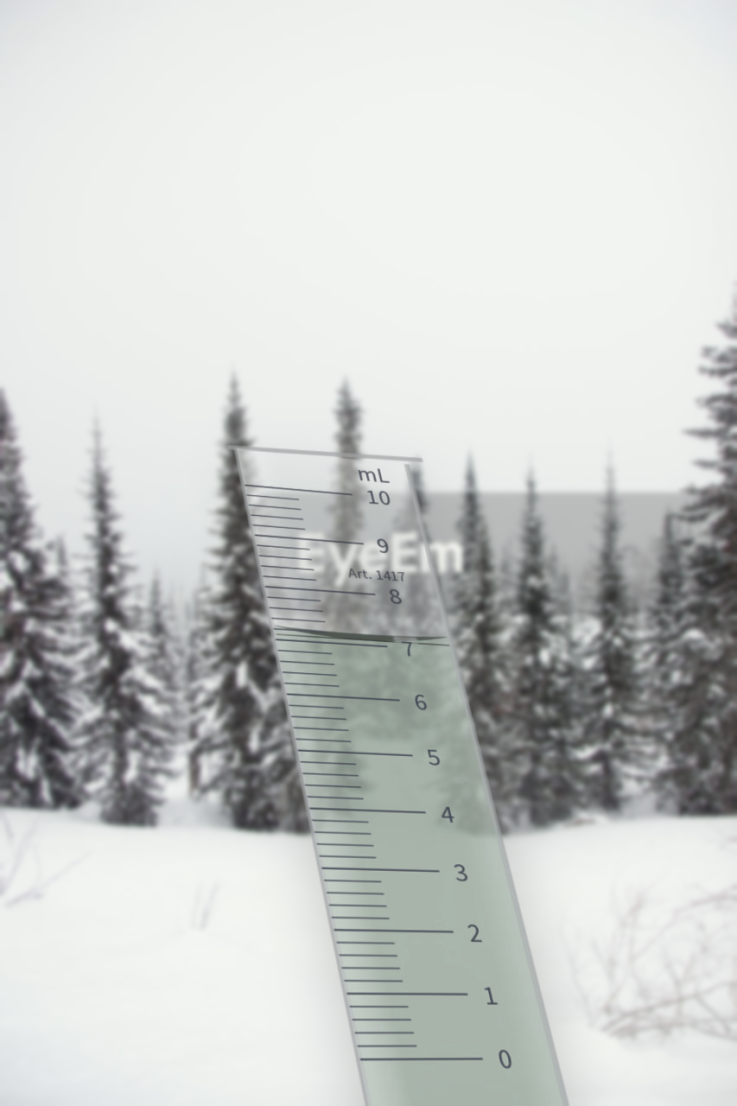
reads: 7.1
